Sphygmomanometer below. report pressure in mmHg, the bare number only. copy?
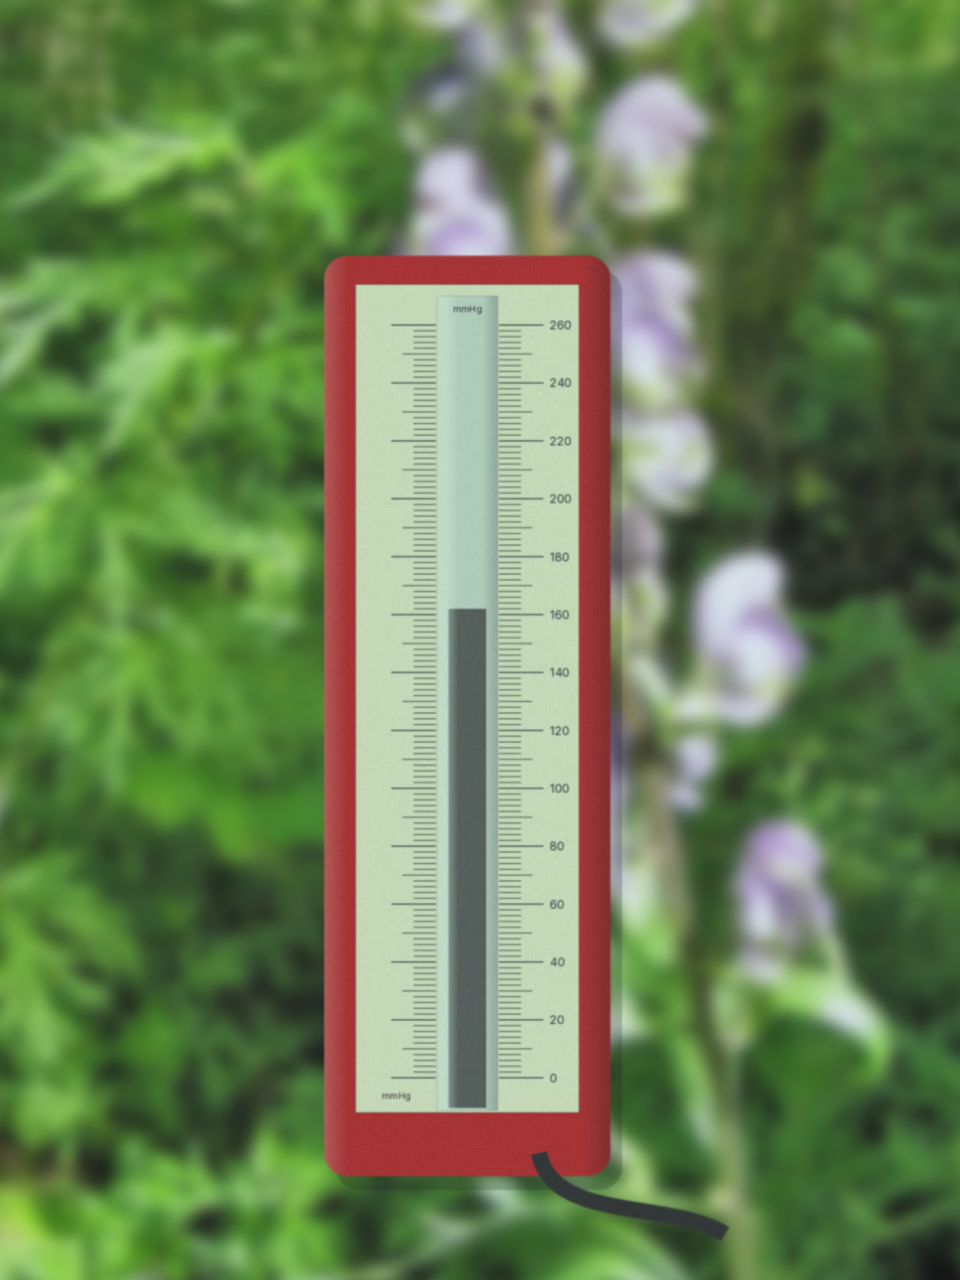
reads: 162
